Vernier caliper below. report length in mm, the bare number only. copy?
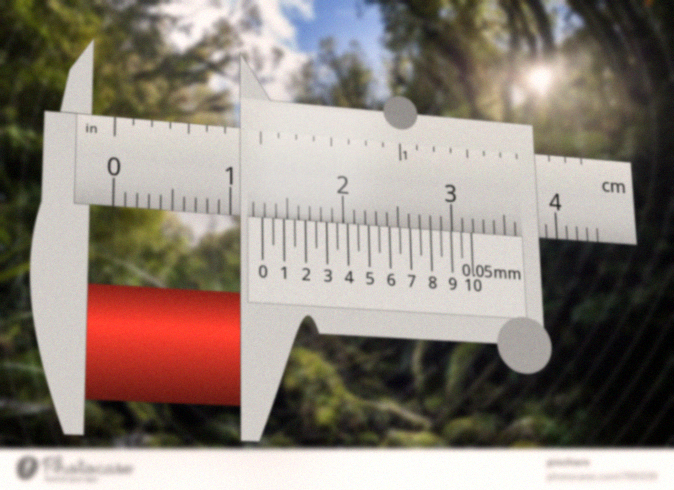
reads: 12.8
